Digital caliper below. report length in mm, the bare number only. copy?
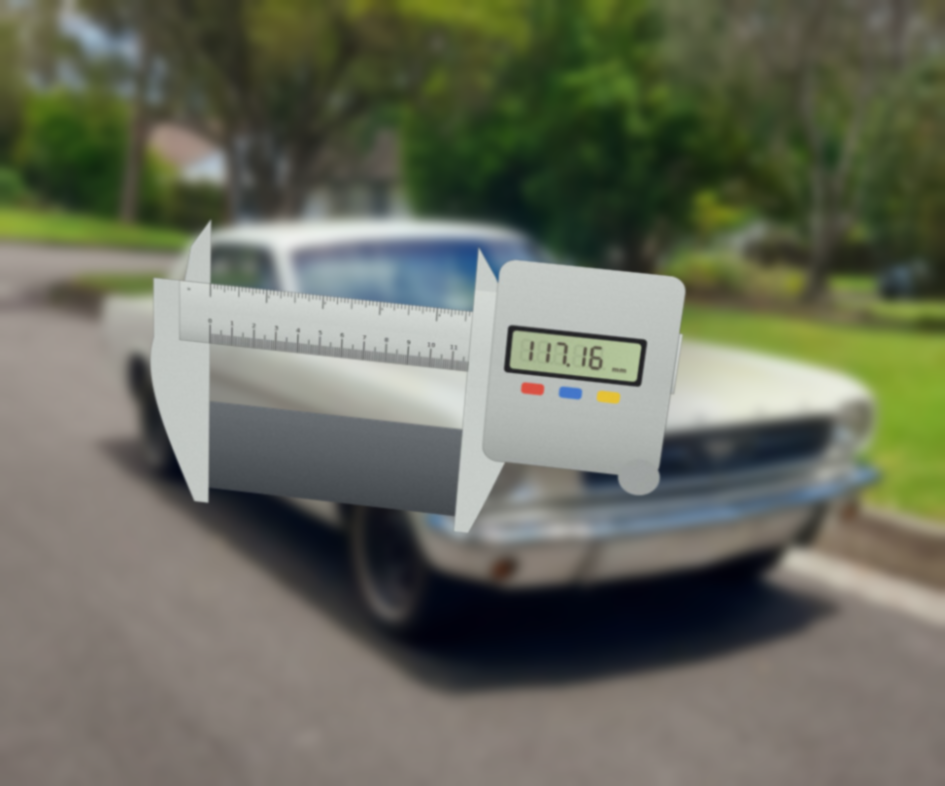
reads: 117.16
